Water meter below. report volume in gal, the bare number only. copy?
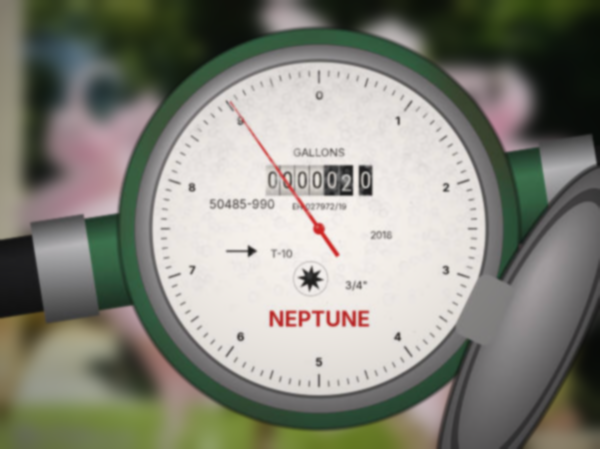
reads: 19.0
